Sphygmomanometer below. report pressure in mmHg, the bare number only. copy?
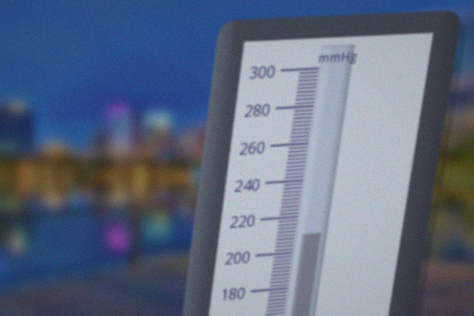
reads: 210
